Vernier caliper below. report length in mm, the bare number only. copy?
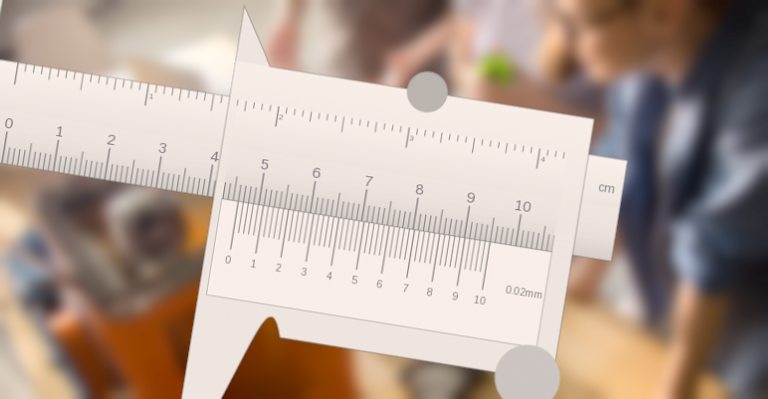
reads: 46.0
